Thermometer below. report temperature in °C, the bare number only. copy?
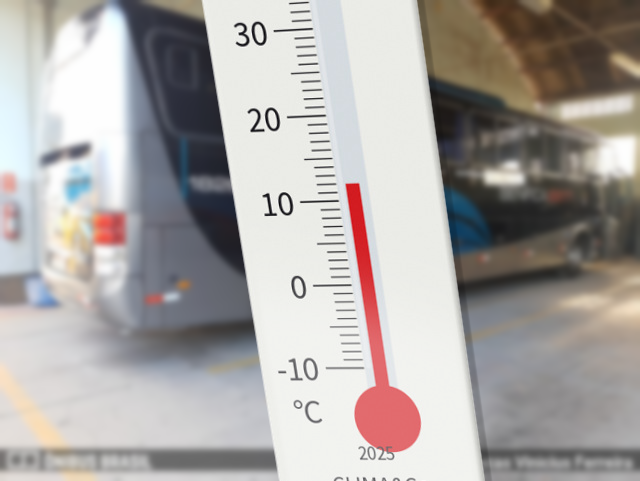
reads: 12
